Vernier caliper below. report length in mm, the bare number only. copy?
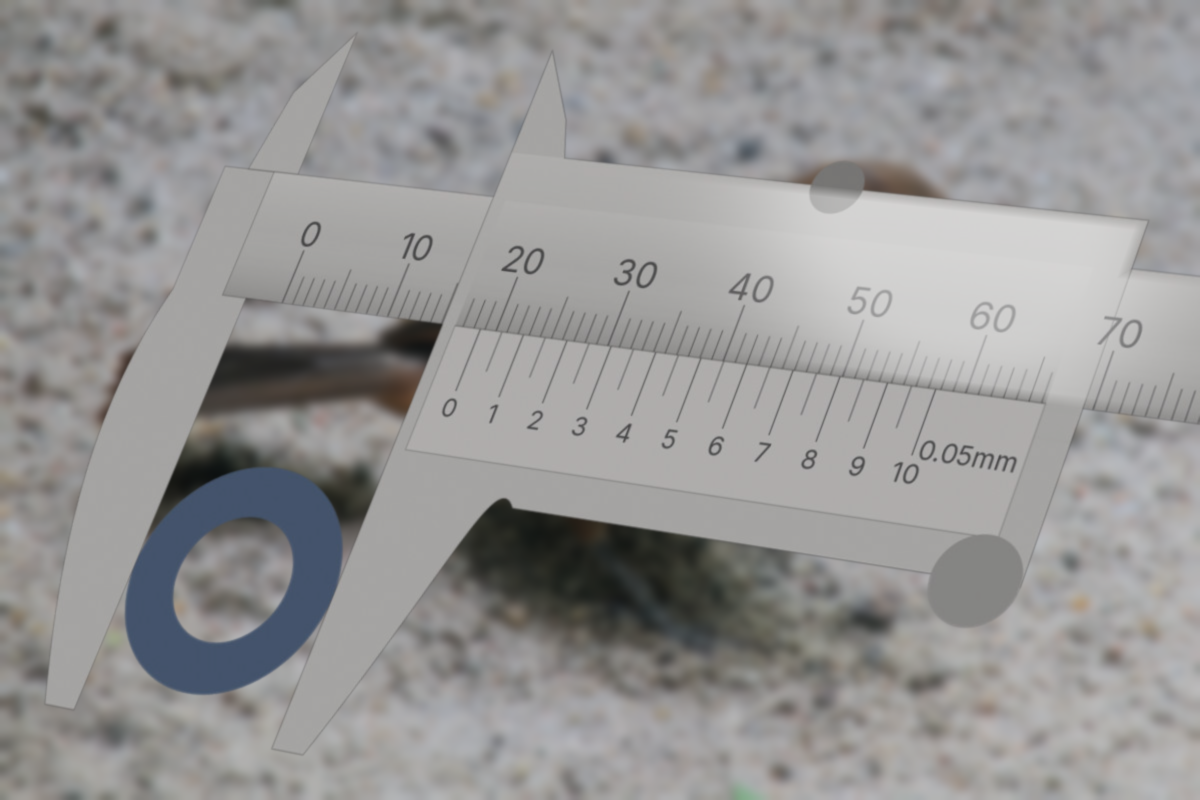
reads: 18.6
